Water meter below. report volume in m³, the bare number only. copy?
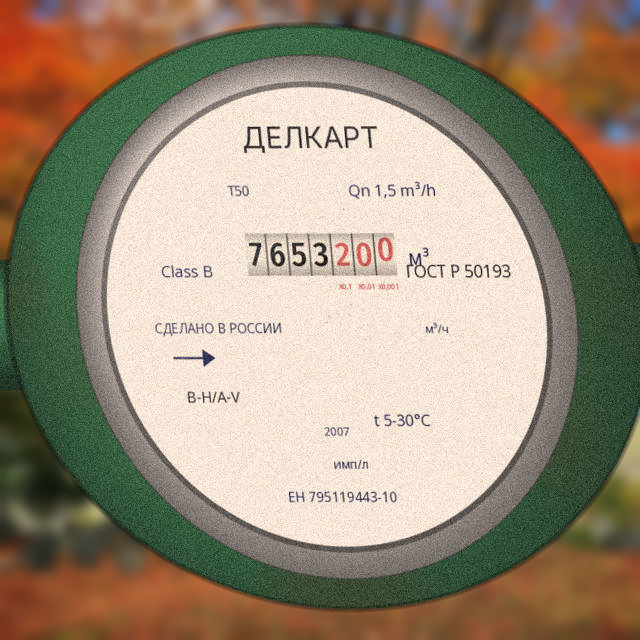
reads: 7653.200
